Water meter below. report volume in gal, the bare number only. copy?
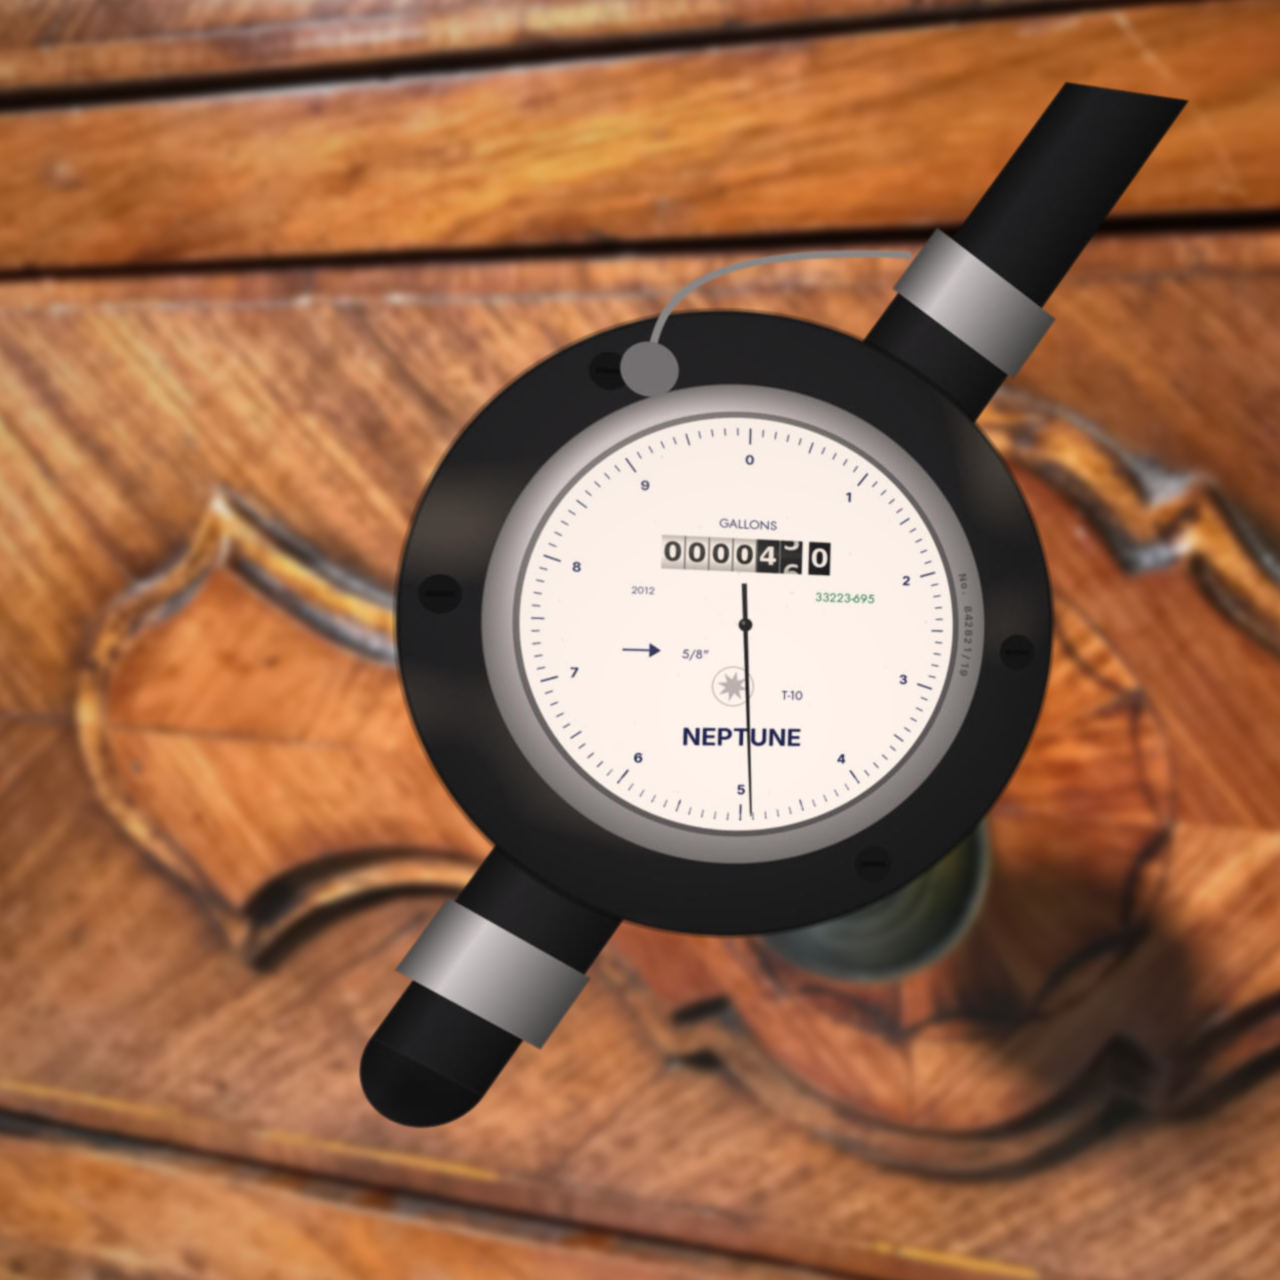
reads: 454.9
